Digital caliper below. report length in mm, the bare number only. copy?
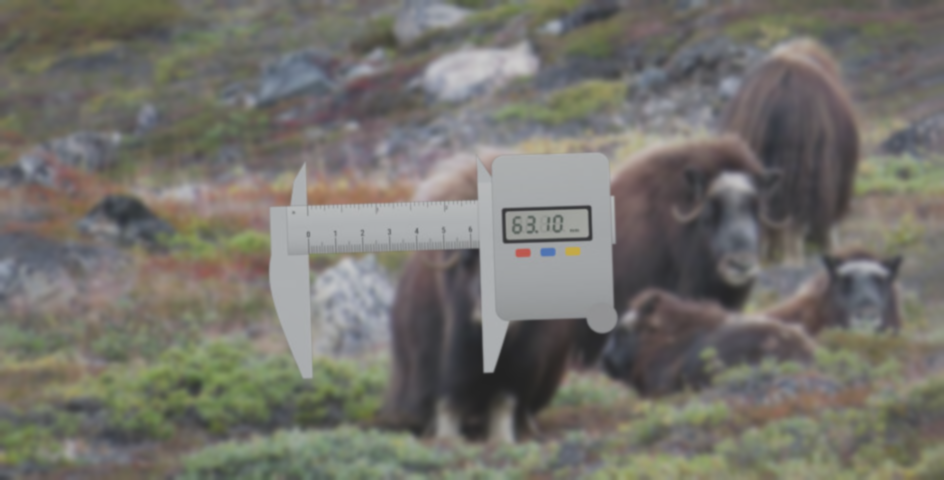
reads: 63.10
